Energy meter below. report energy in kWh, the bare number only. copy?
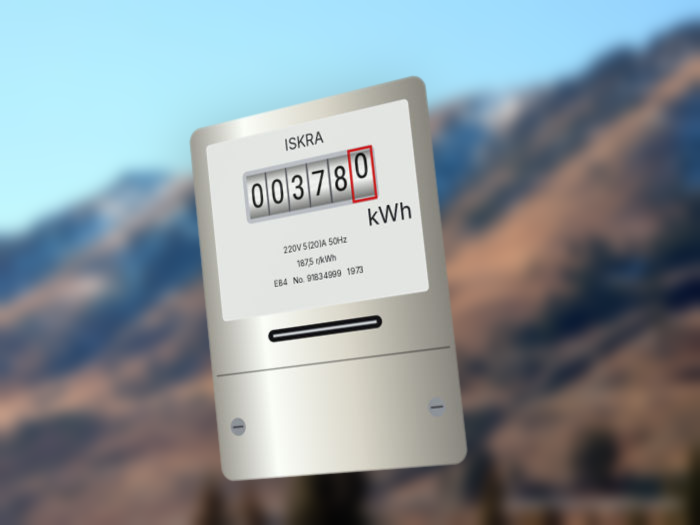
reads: 378.0
